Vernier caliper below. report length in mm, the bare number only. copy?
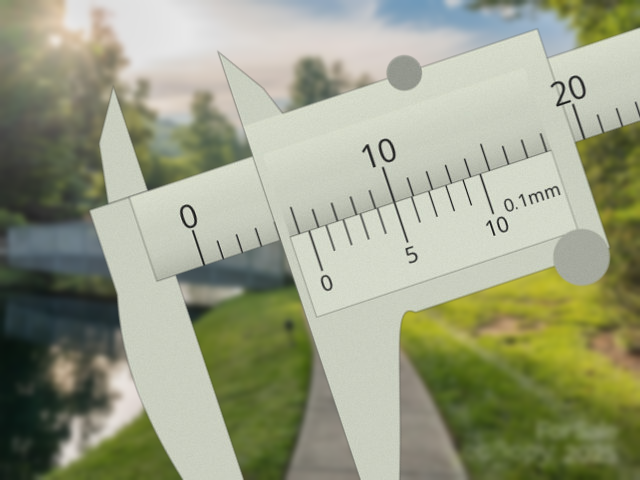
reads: 5.5
